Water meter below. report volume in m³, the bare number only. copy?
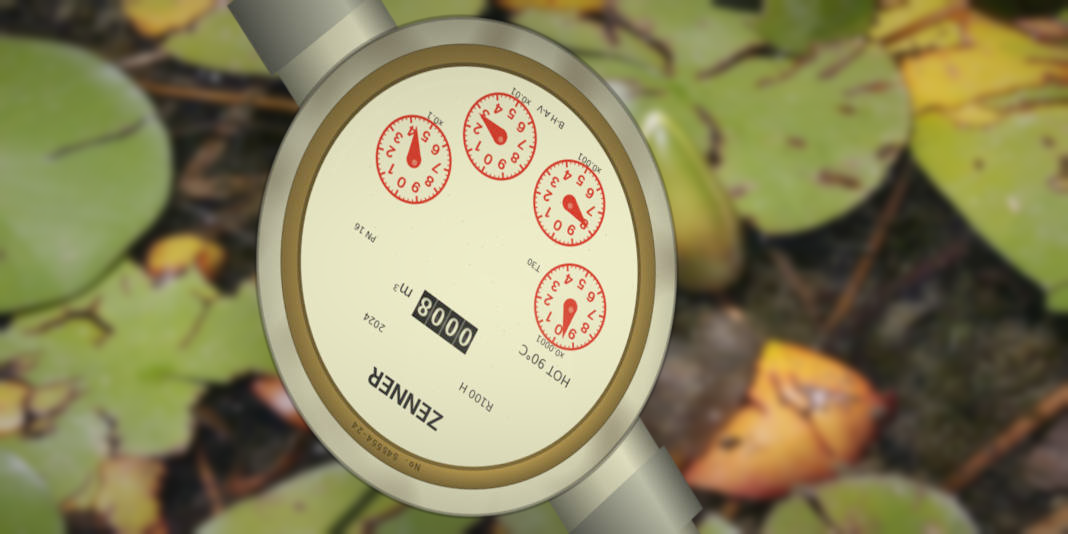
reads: 8.4279
